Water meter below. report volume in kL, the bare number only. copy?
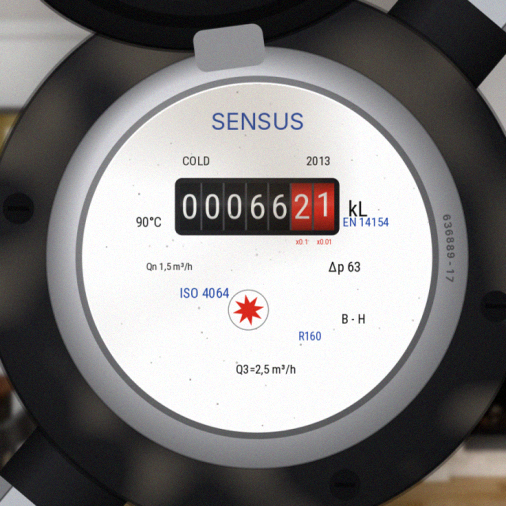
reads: 66.21
